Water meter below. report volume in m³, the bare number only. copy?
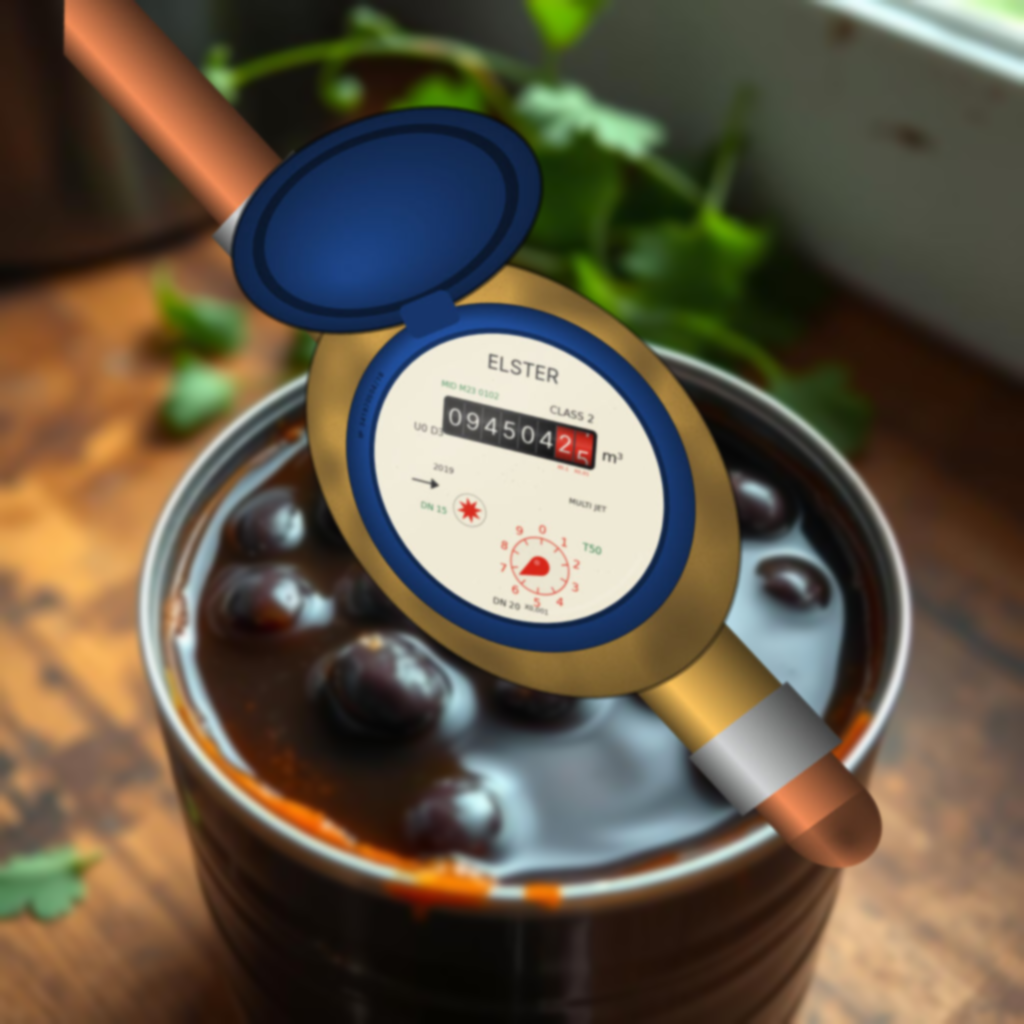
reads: 94504.246
